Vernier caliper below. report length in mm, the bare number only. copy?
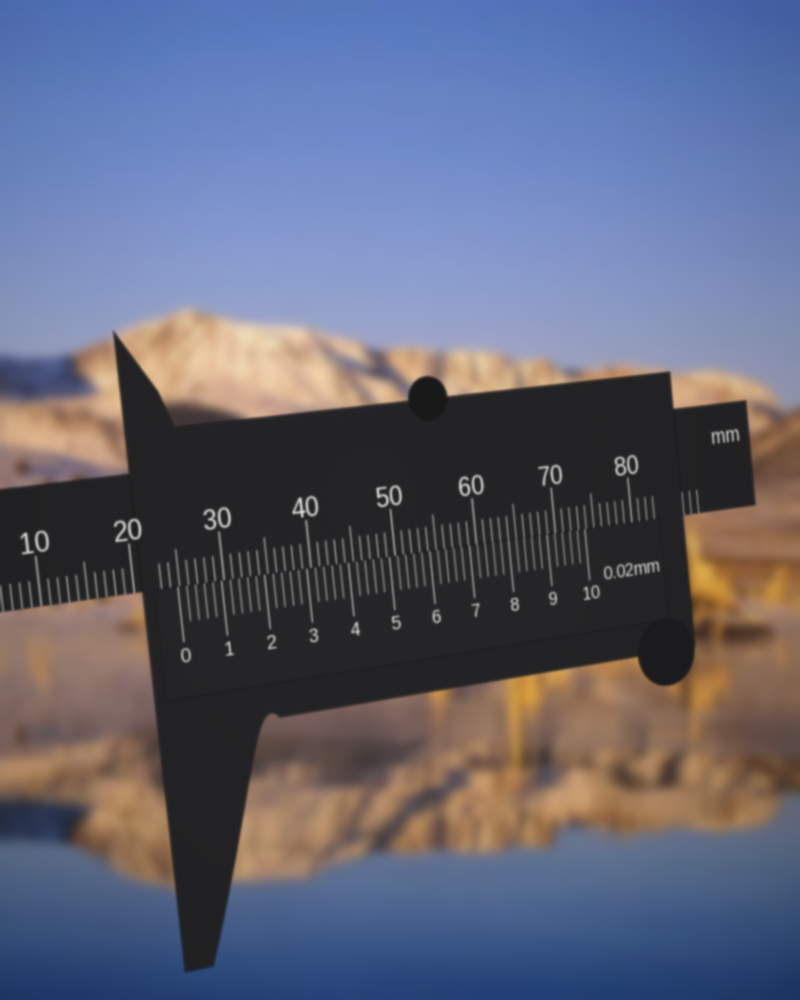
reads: 24.8
